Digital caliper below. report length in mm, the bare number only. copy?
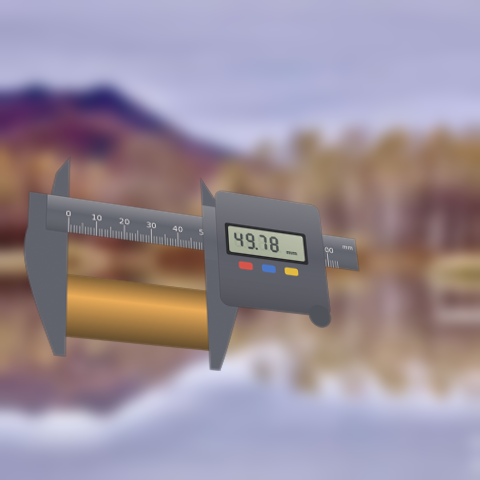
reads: 49.78
